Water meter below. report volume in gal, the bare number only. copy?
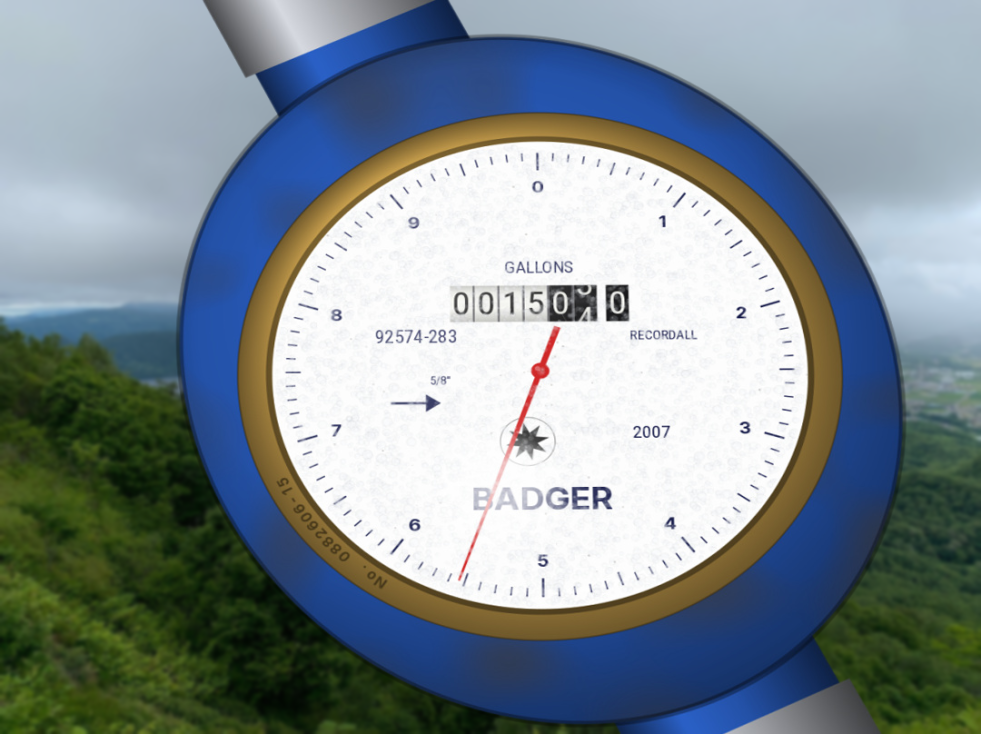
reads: 15035.5
